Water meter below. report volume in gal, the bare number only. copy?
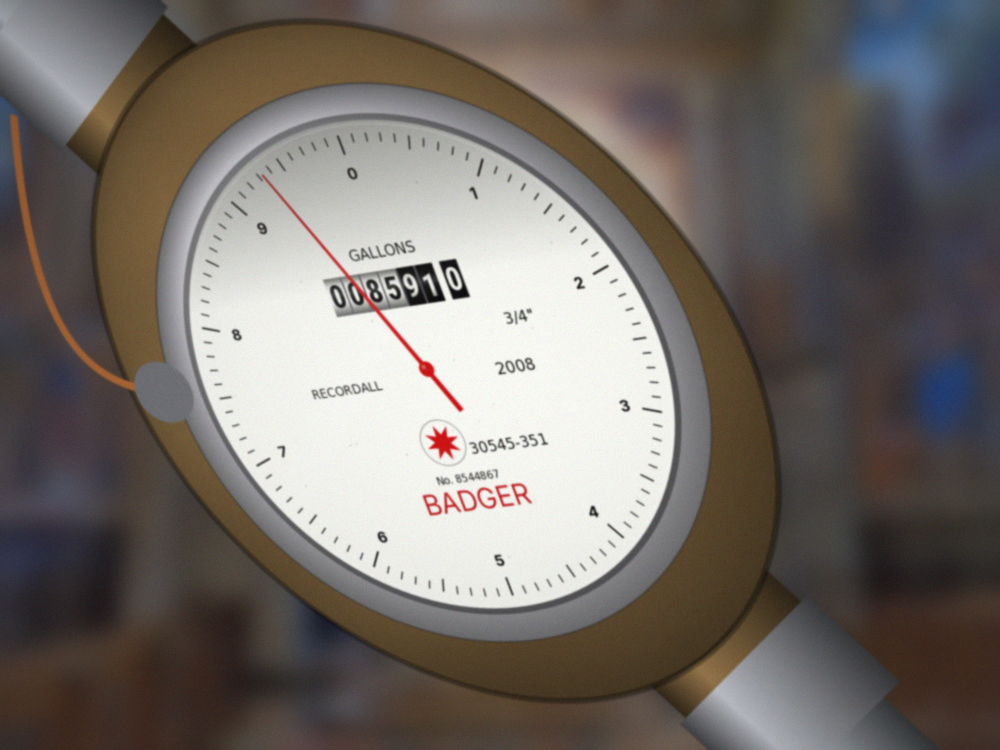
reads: 85909.3
